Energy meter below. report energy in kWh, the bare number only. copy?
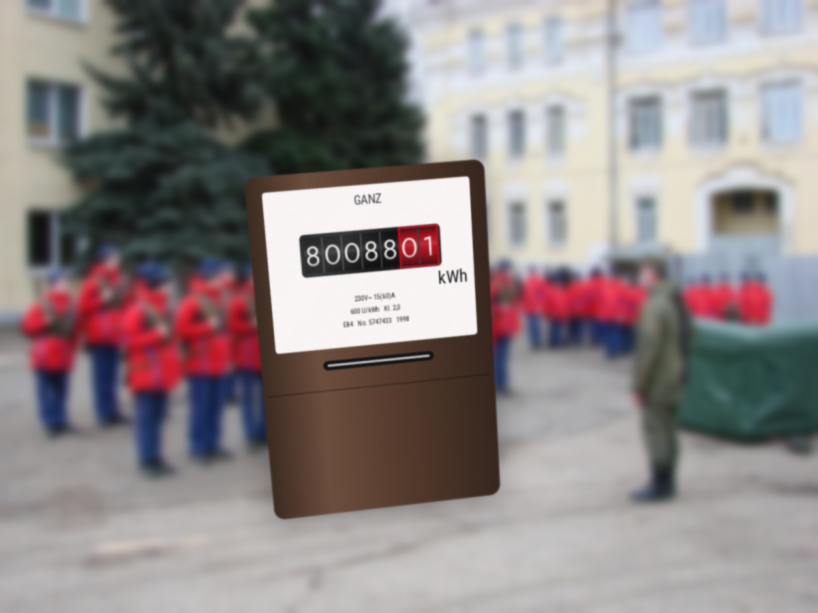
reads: 80088.01
